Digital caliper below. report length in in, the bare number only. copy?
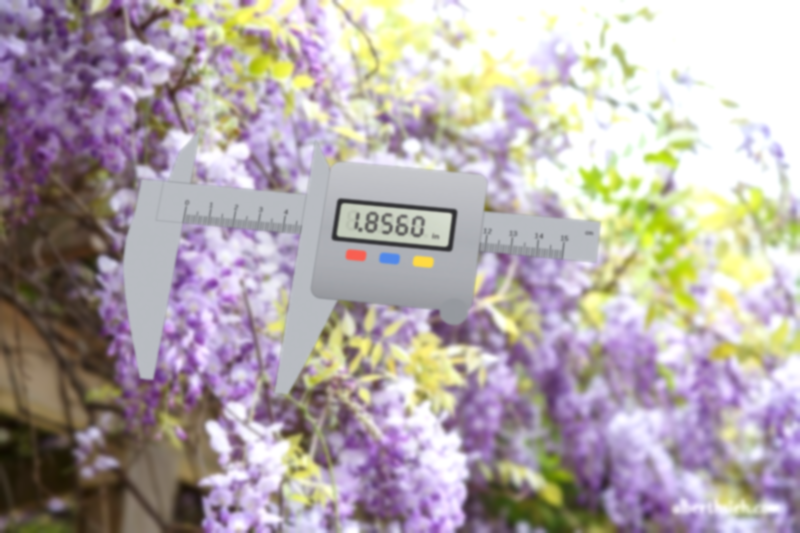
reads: 1.8560
